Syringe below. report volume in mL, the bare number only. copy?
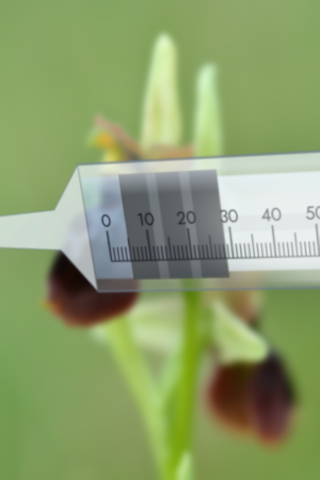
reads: 5
